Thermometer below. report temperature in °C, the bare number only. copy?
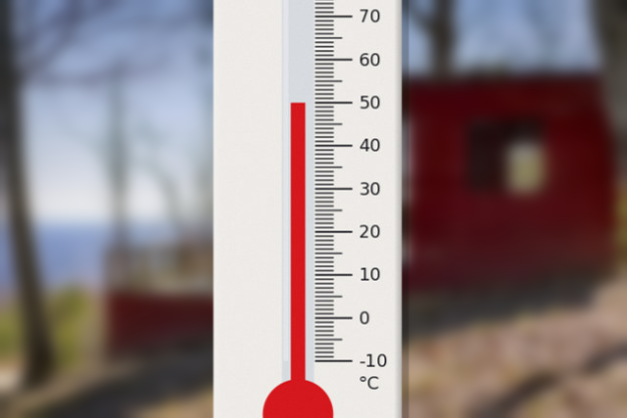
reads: 50
